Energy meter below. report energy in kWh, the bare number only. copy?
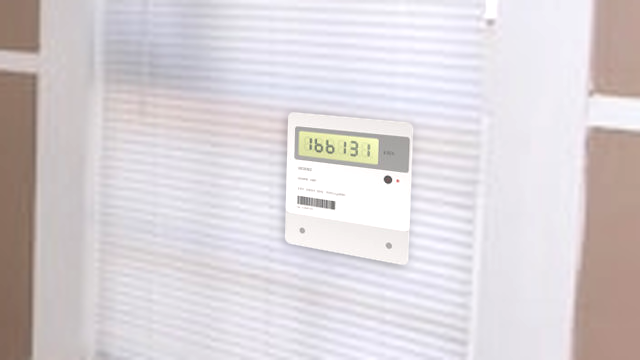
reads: 166131
